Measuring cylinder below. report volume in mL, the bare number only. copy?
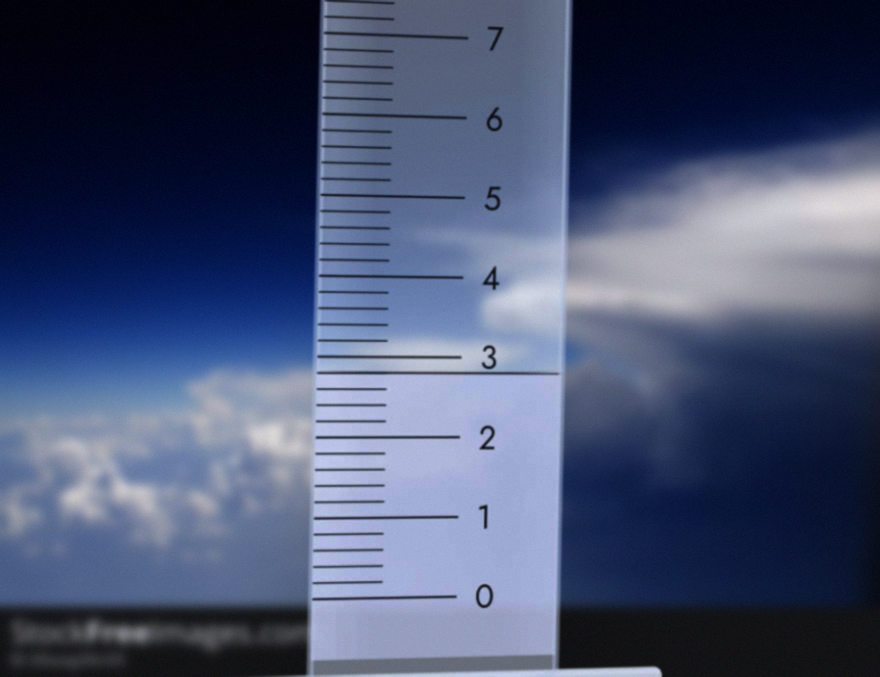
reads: 2.8
